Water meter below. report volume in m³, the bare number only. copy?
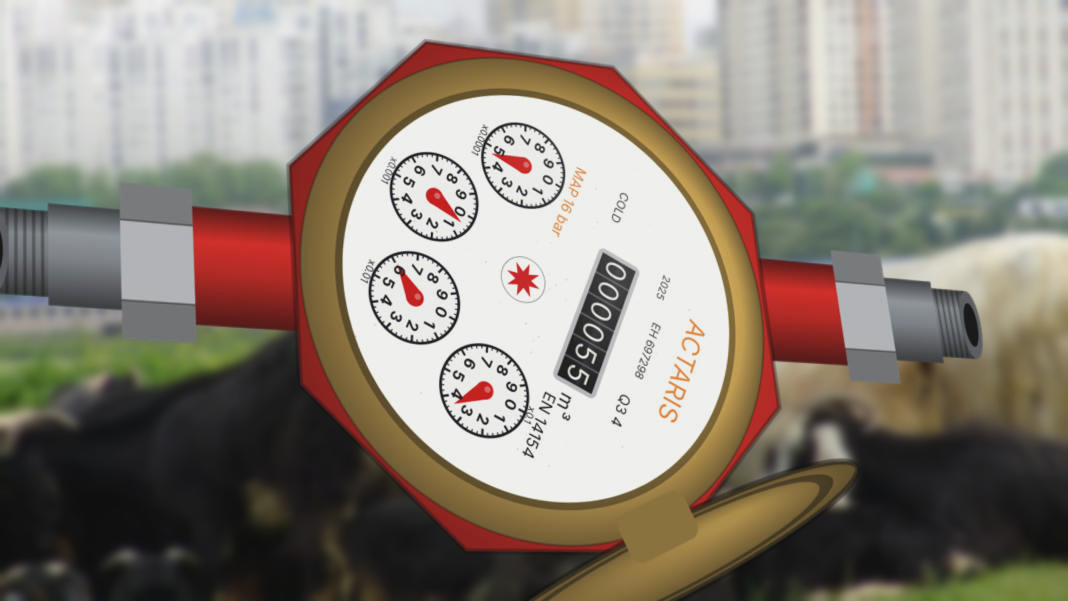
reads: 55.3604
